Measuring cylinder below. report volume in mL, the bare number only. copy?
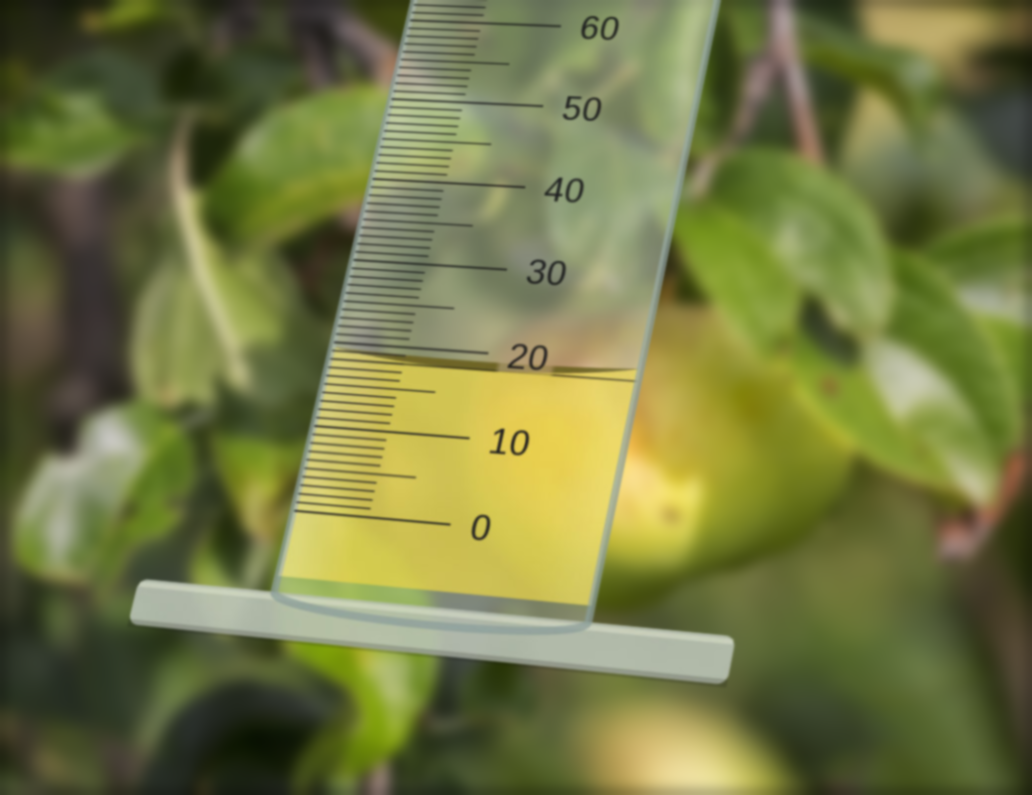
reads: 18
